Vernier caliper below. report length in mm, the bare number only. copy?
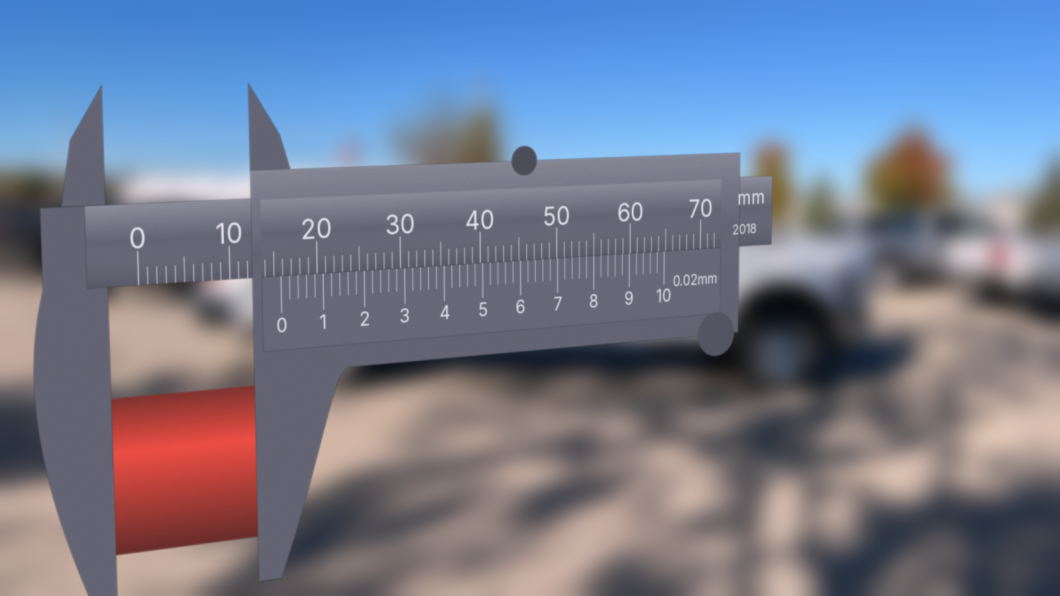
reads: 15.8
